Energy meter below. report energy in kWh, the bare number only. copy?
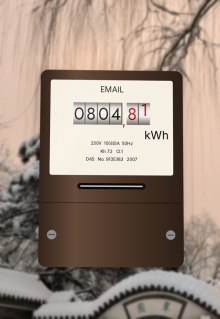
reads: 804.81
